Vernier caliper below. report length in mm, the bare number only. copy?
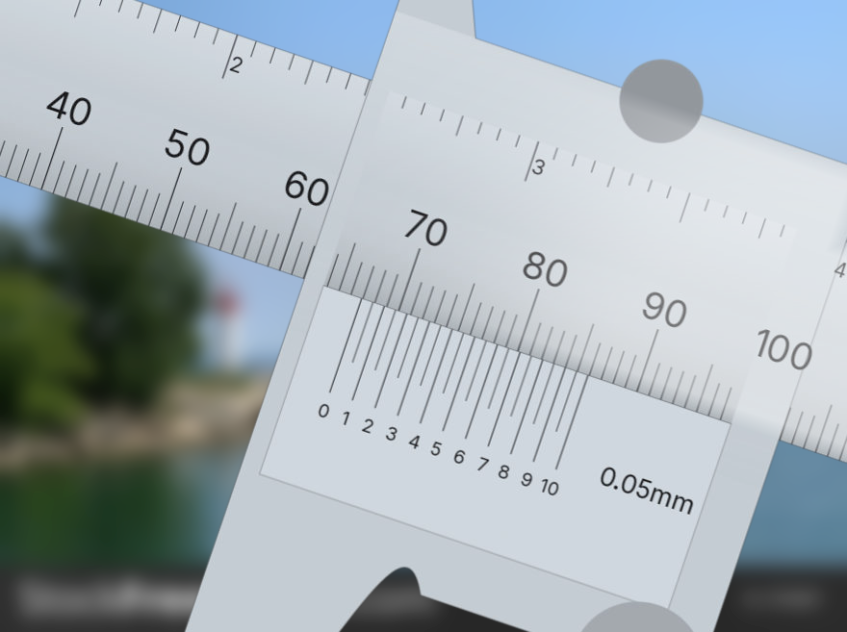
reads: 66.9
